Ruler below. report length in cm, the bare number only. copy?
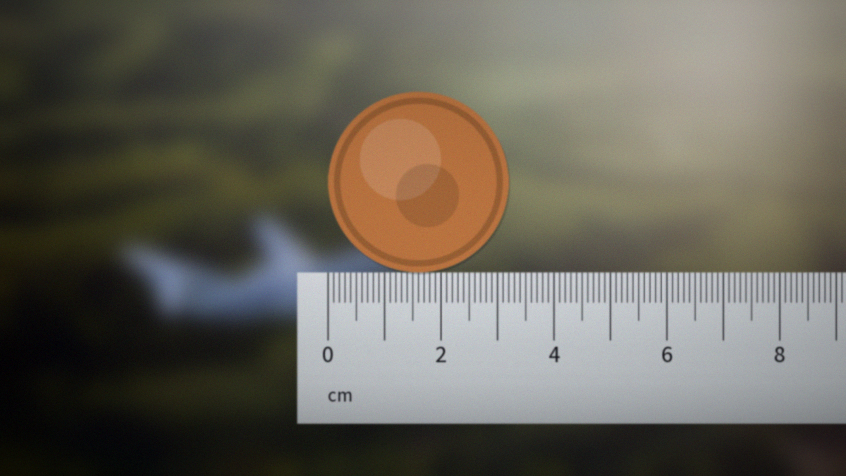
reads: 3.2
